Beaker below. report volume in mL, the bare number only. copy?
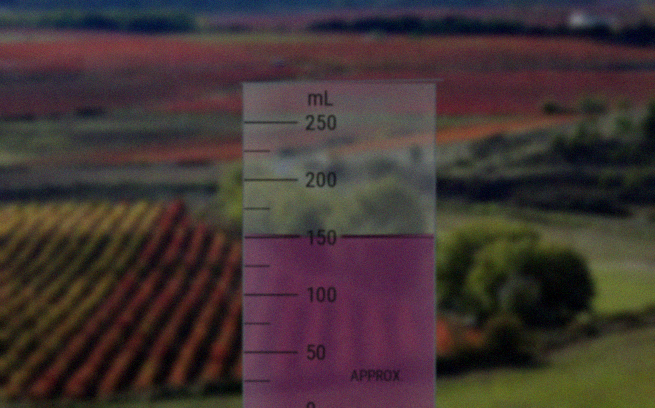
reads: 150
